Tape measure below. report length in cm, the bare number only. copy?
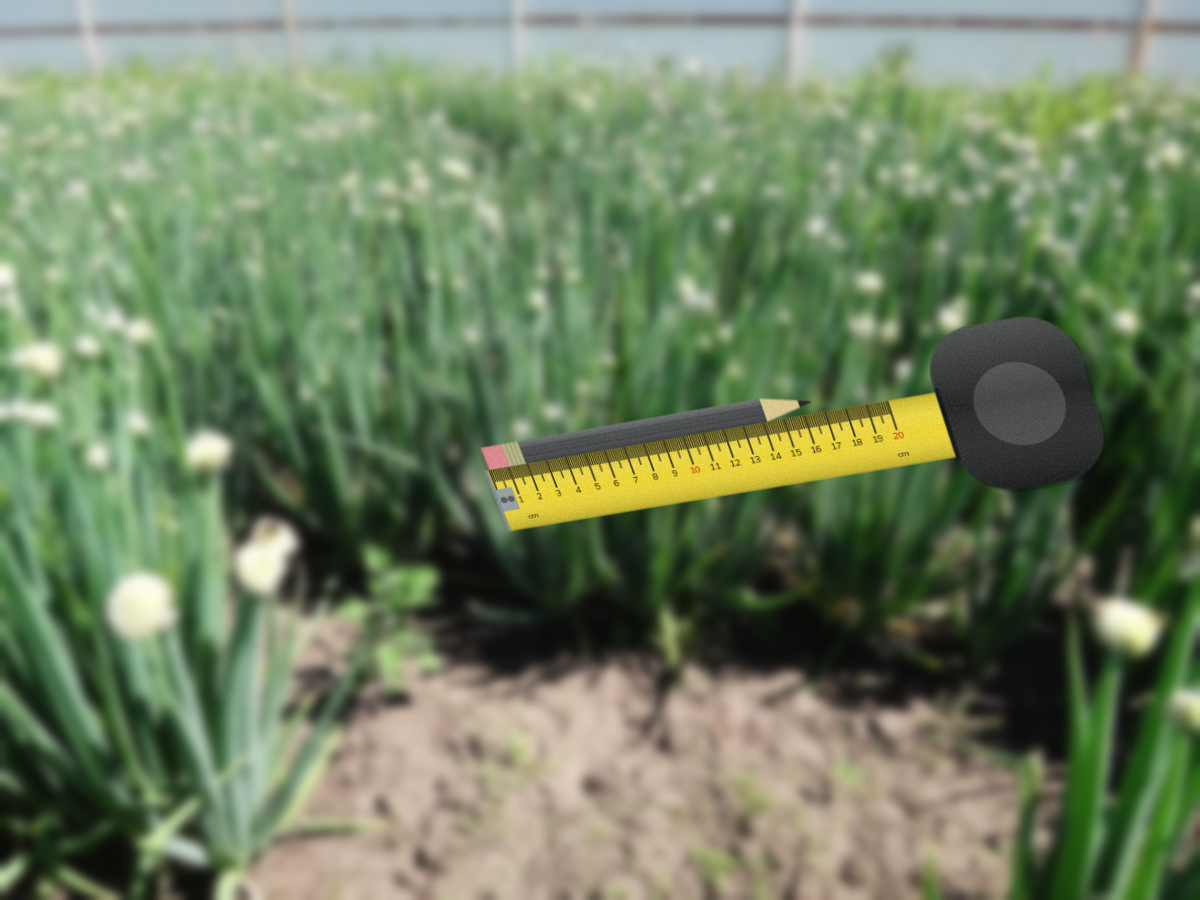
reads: 16.5
